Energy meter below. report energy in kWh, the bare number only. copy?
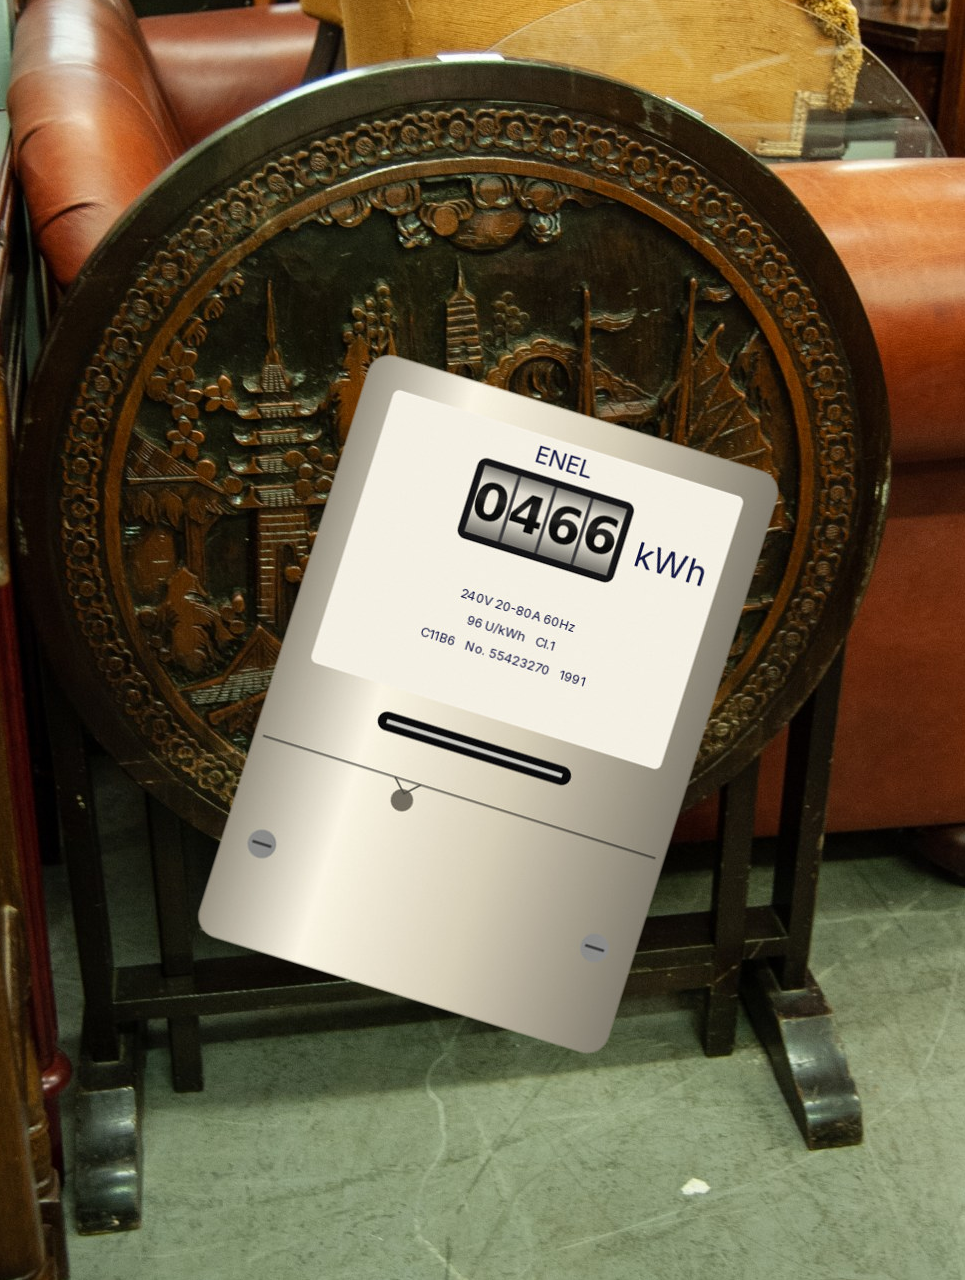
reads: 466
